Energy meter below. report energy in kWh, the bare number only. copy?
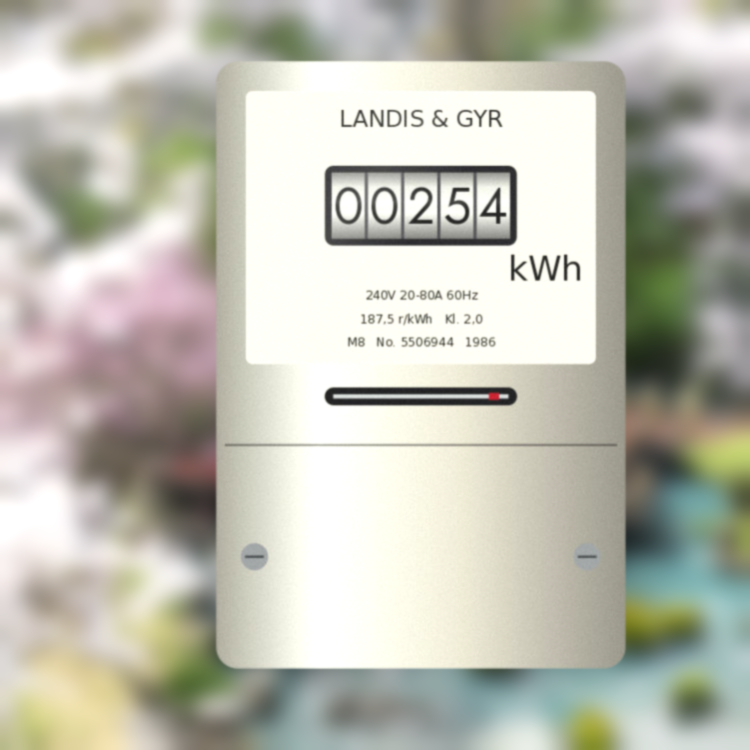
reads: 254
